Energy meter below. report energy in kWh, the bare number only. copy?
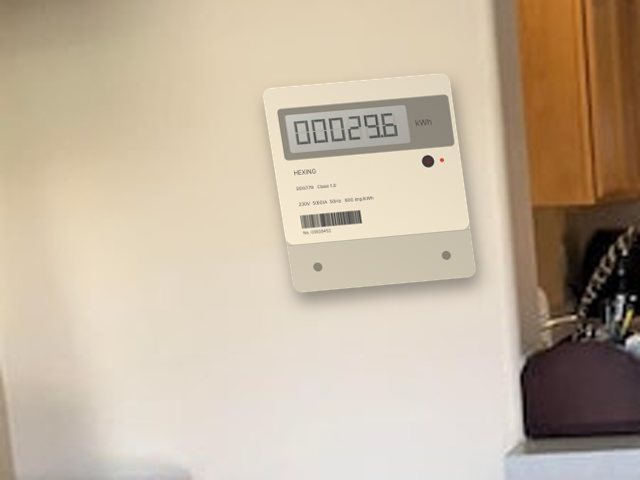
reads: 29.6
